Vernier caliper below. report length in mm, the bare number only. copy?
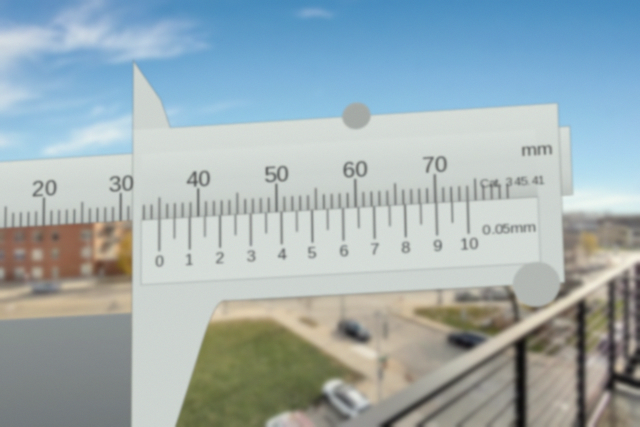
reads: 35.0
